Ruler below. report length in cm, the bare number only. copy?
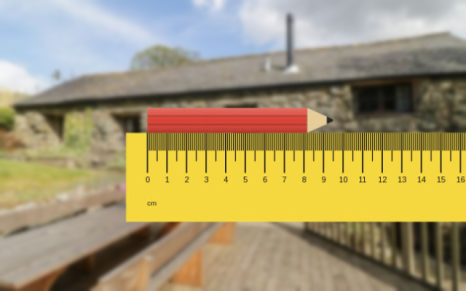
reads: 9.5
